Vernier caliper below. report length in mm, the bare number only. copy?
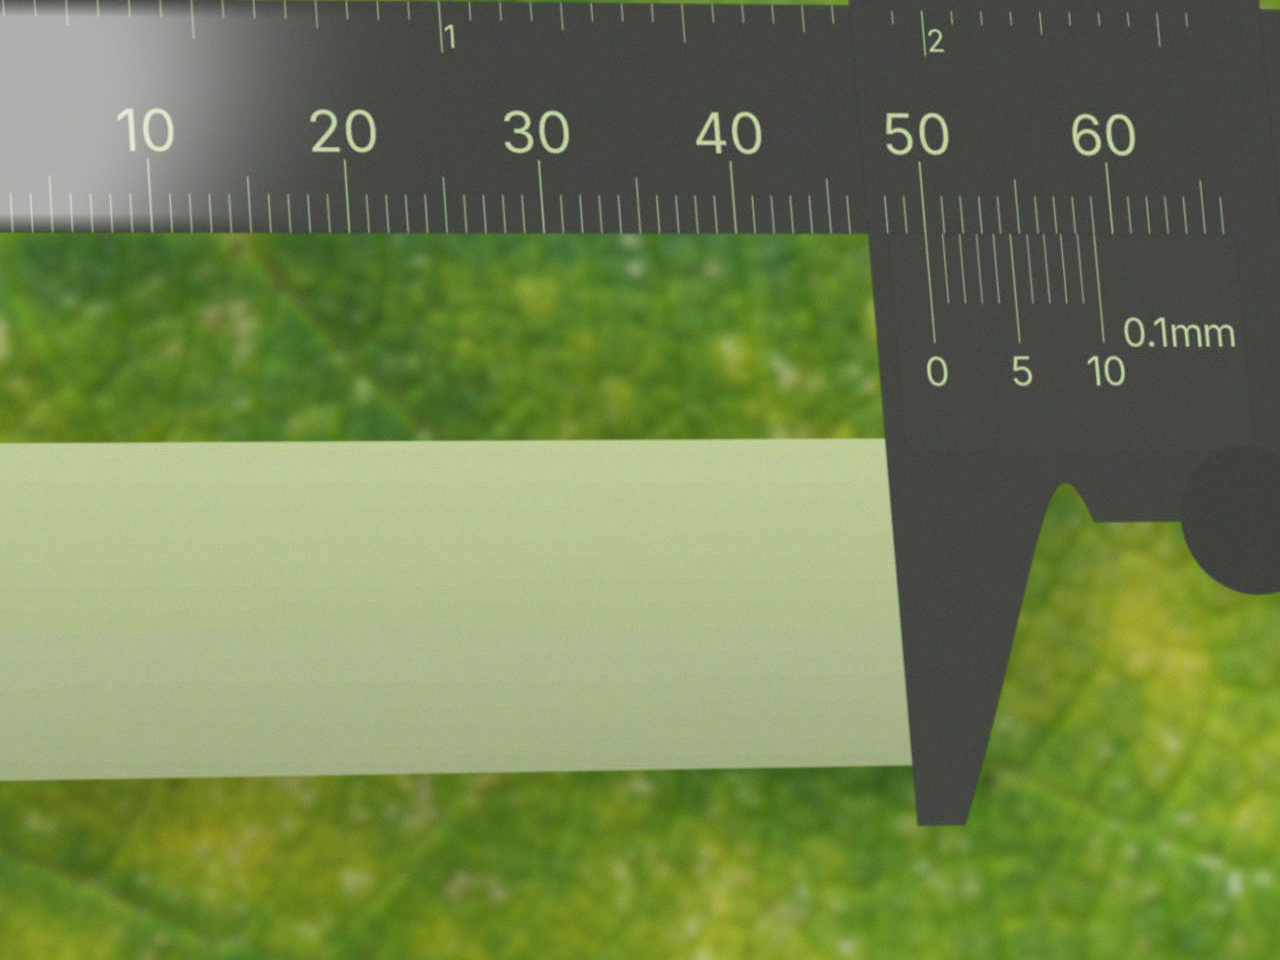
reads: 50.0
